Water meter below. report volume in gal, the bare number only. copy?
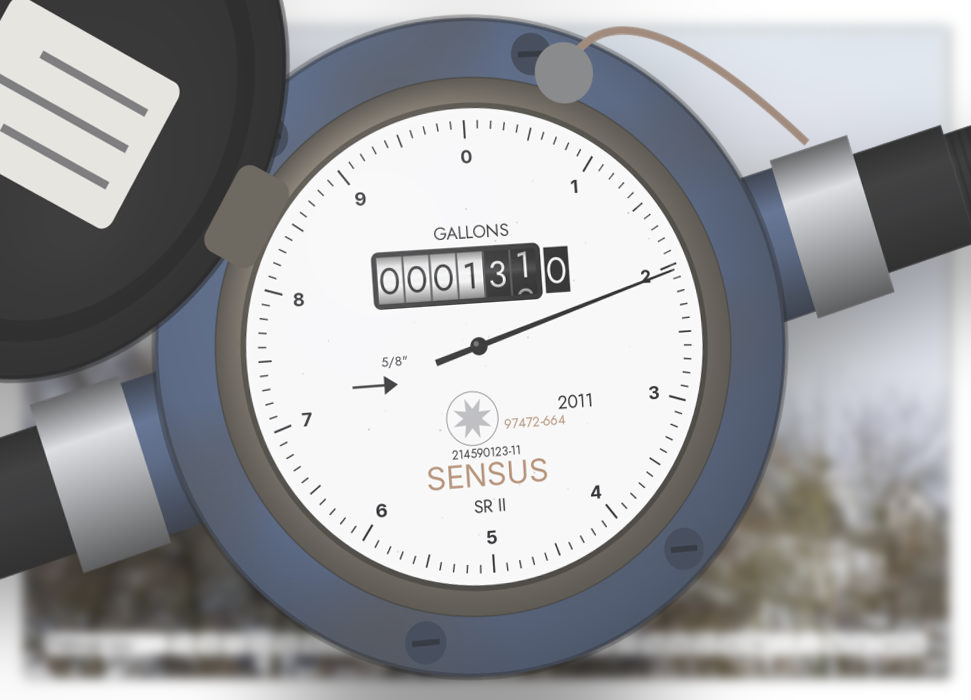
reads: 1312.0
